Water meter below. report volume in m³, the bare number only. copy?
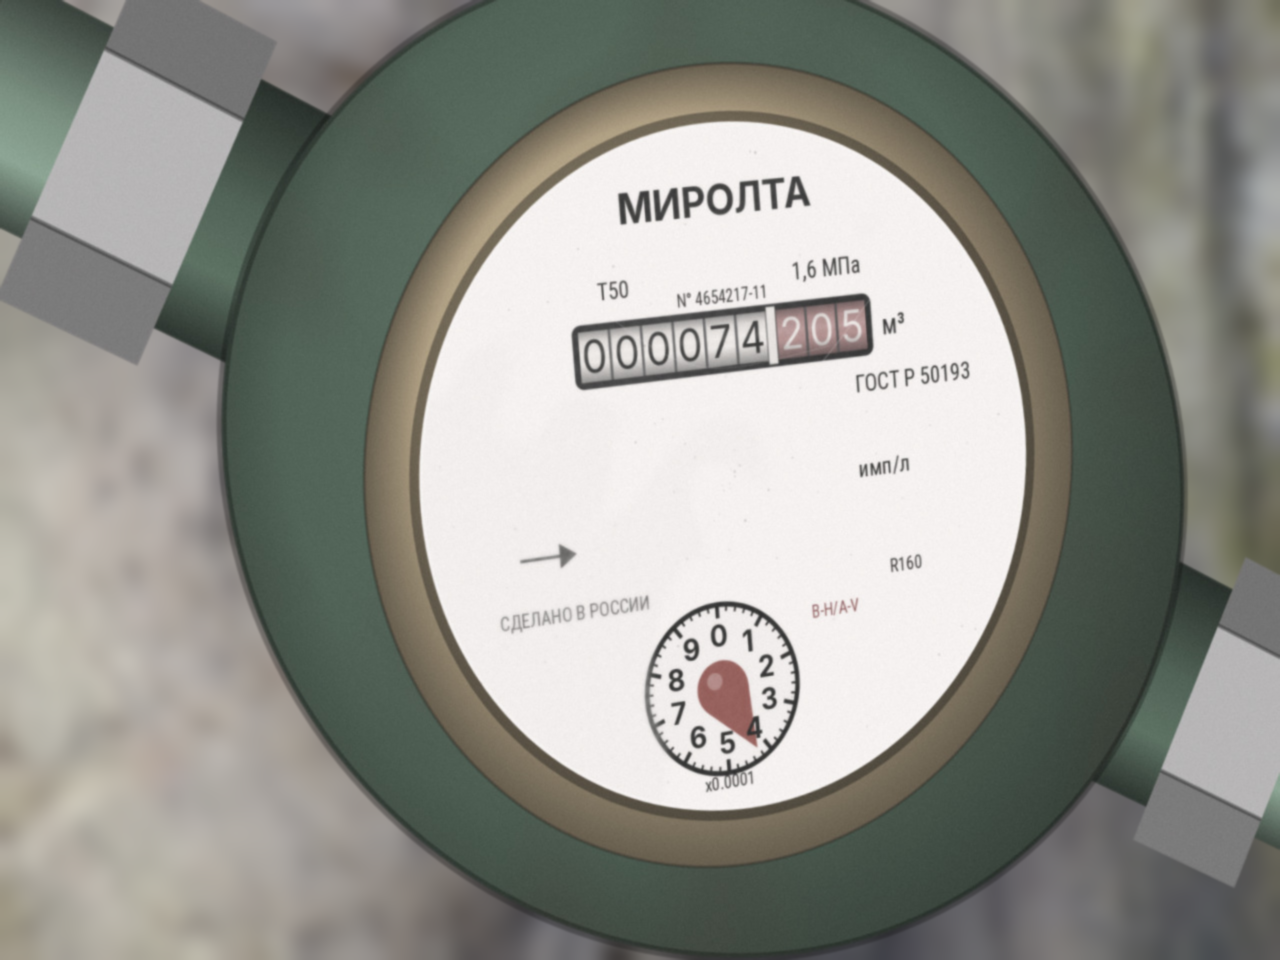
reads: 74.2054
